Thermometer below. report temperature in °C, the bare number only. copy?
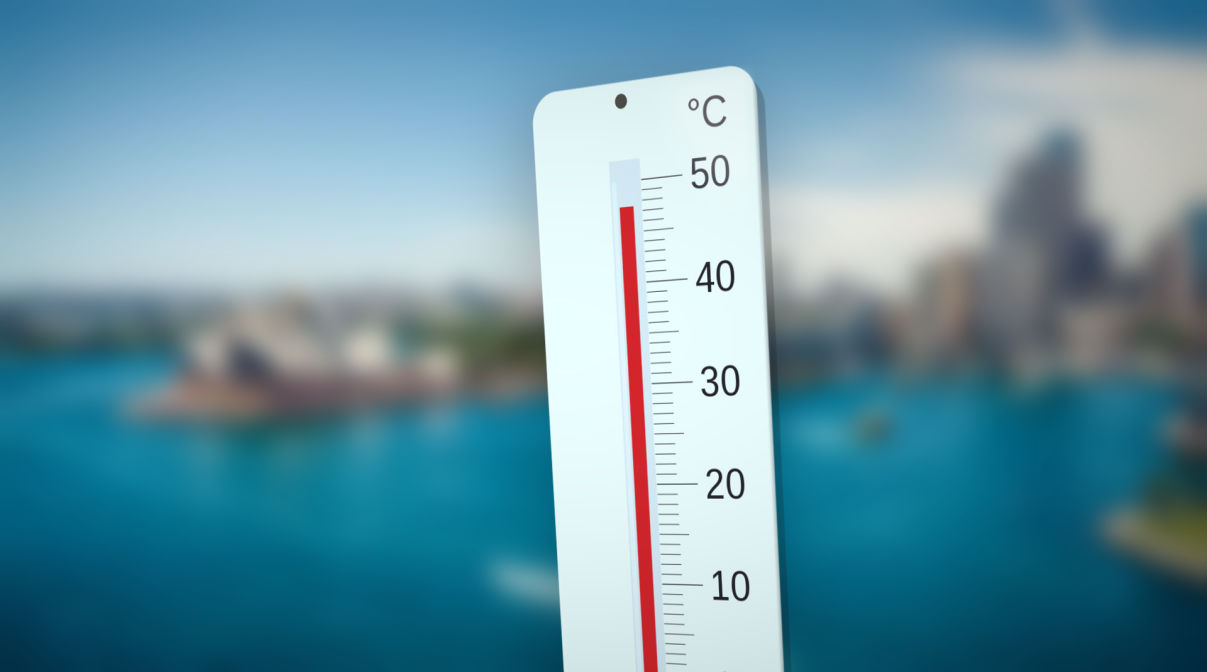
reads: 47.5
